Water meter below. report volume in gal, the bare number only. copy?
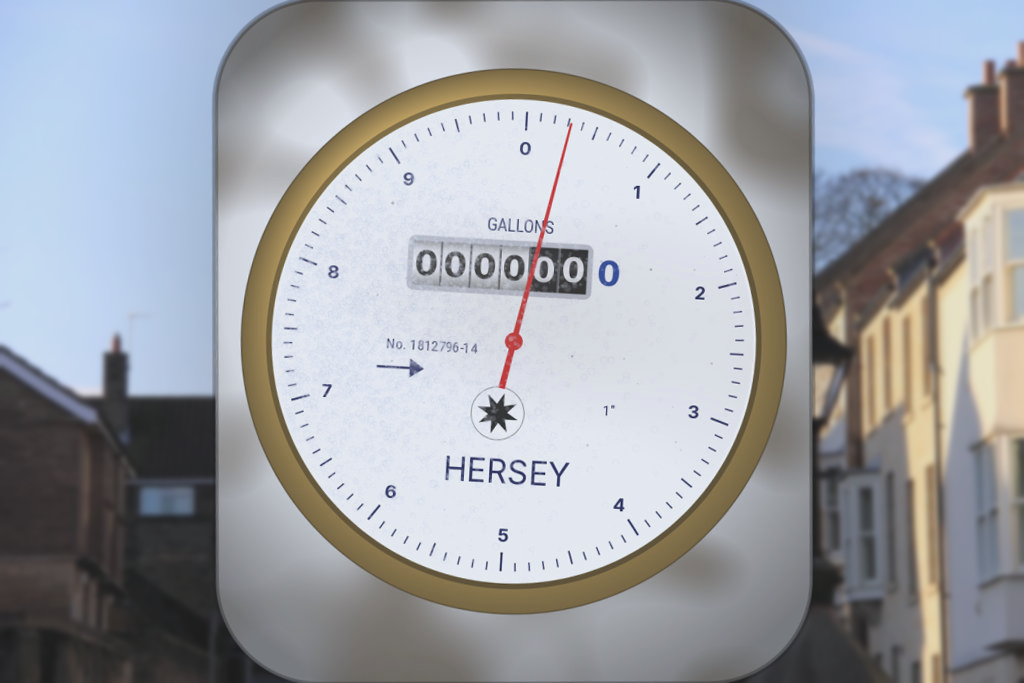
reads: 0.3
